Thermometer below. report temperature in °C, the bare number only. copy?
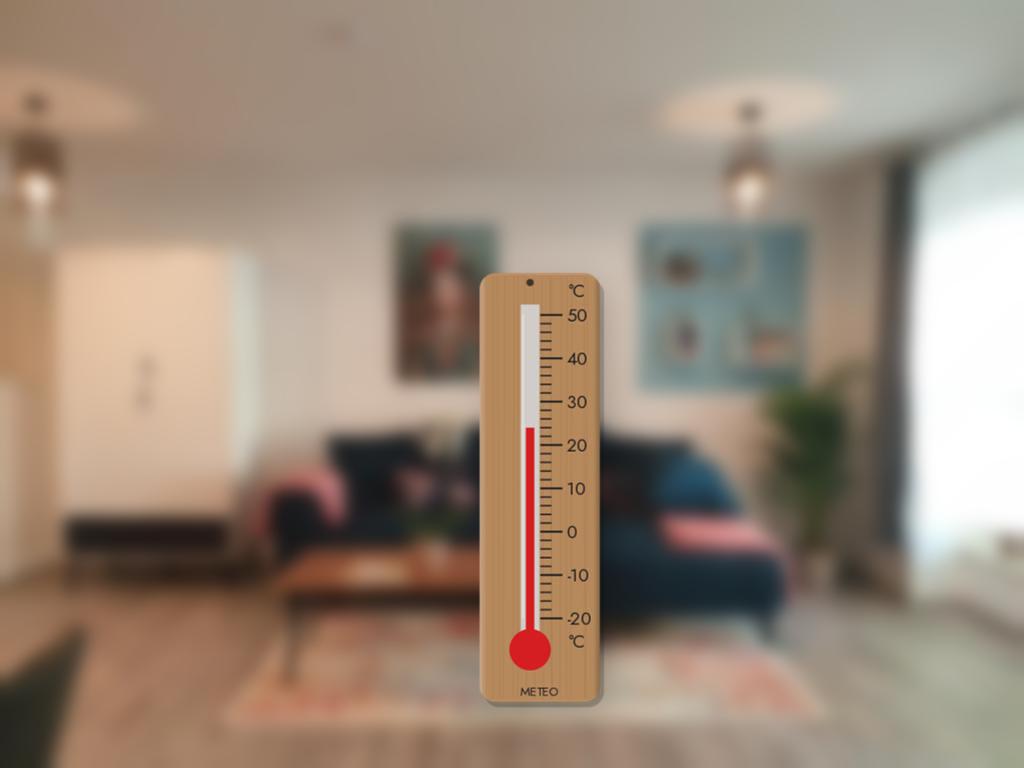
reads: 24
